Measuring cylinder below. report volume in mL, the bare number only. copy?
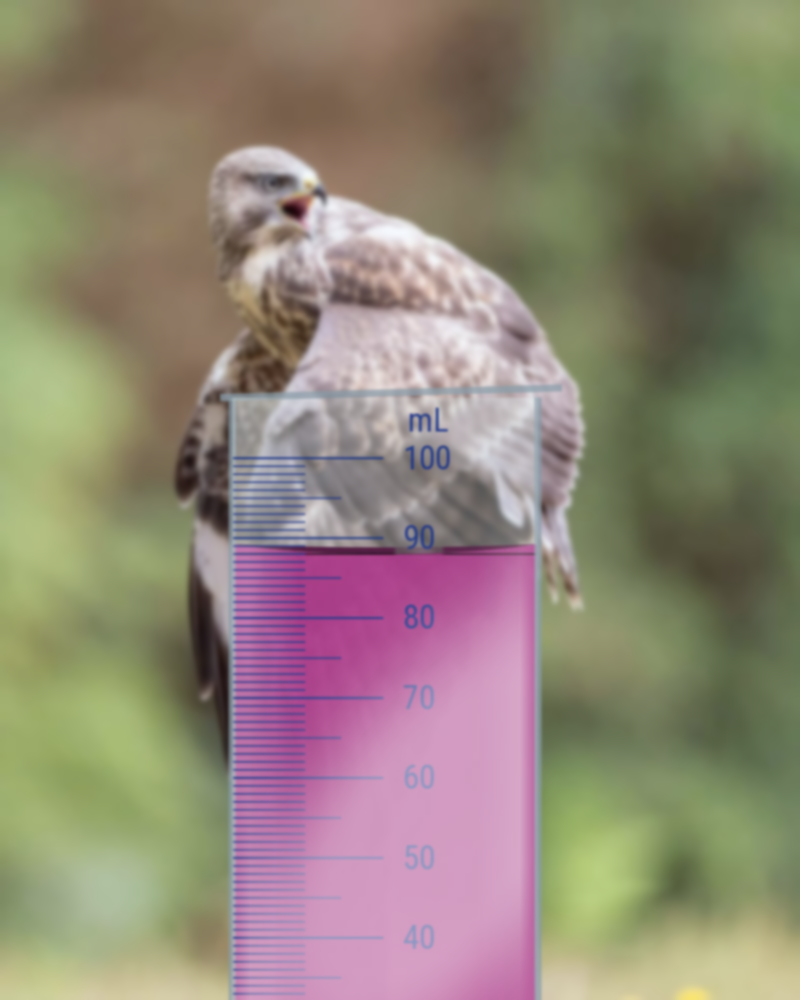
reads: 88
